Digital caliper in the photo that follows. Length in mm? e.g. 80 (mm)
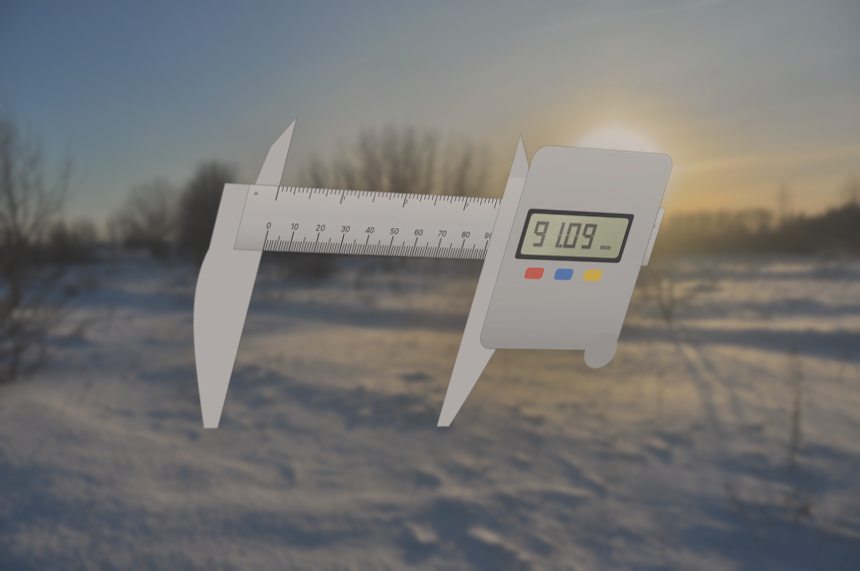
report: 91.09 (mm)
